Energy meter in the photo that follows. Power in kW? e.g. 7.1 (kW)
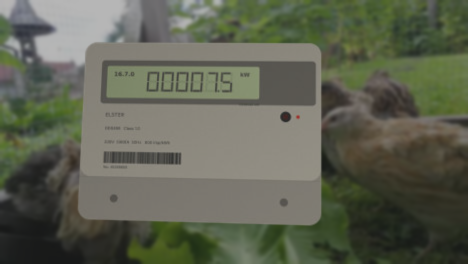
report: 7.5 (kW)
